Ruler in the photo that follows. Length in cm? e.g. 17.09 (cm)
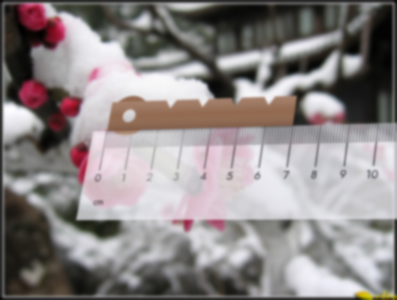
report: 7 (cm)
